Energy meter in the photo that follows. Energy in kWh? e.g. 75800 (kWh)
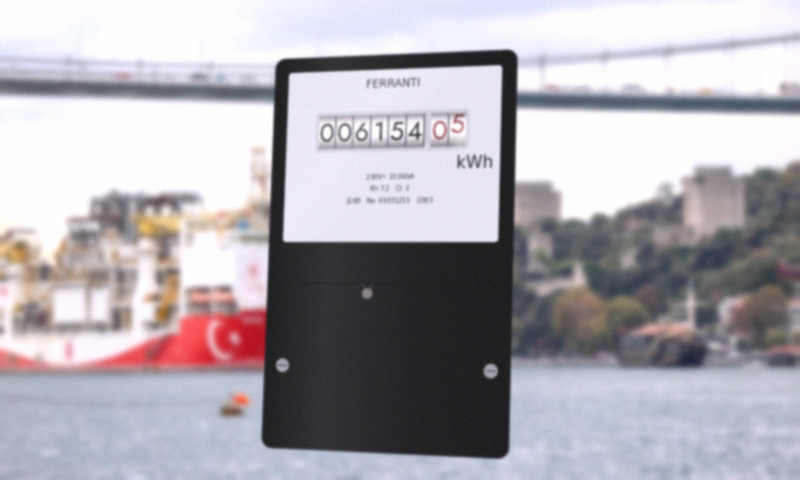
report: 6154.05 (kWh)
